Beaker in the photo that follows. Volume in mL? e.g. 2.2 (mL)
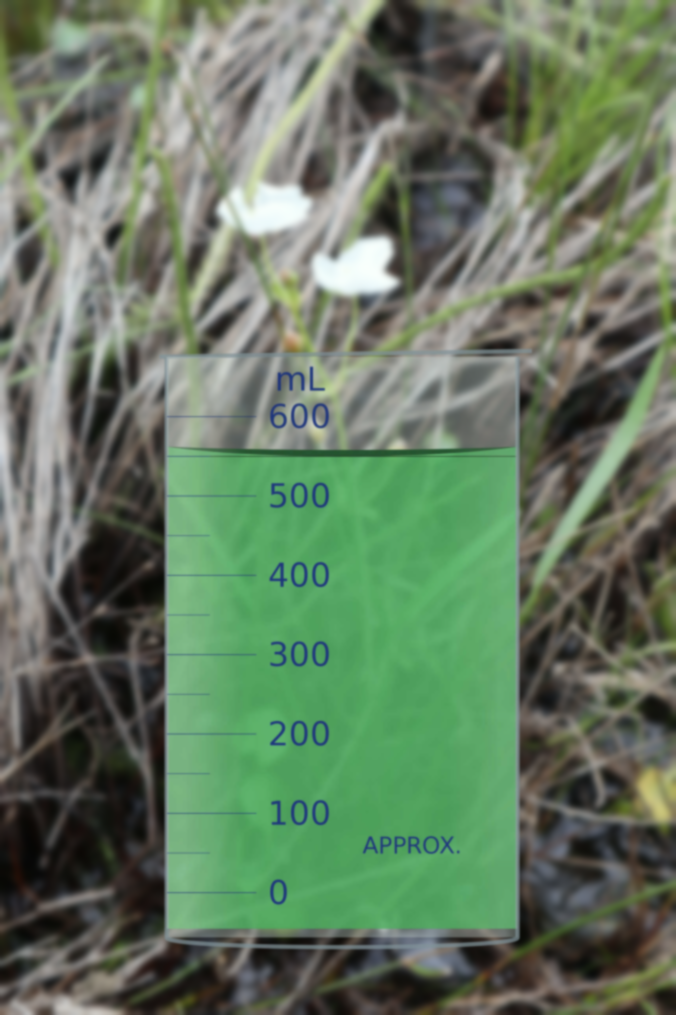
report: 550 (mL)
